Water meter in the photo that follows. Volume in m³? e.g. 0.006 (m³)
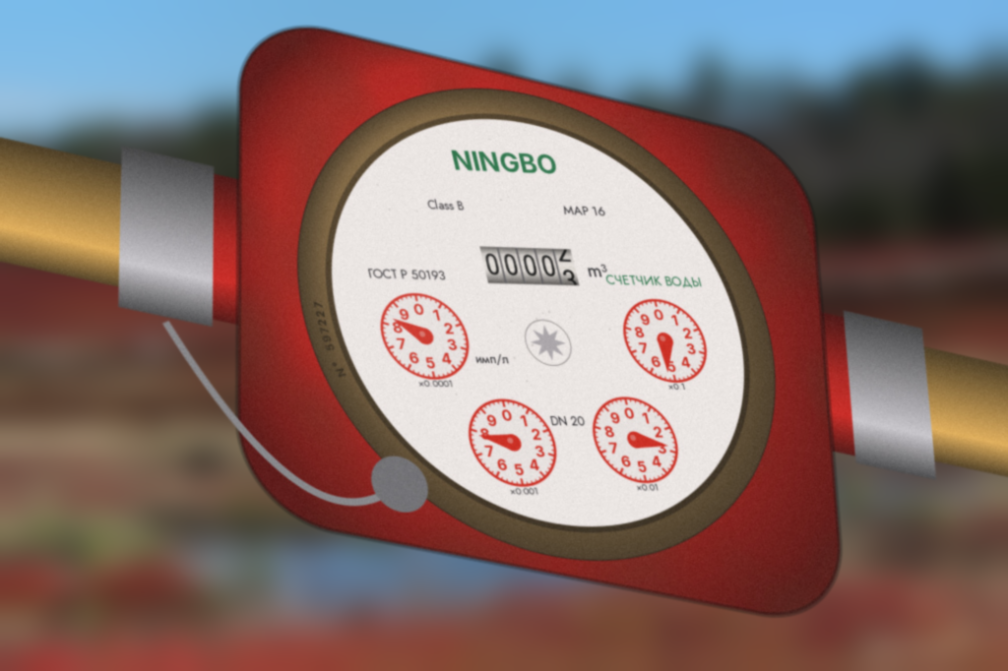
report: 2.5278 (m³)
